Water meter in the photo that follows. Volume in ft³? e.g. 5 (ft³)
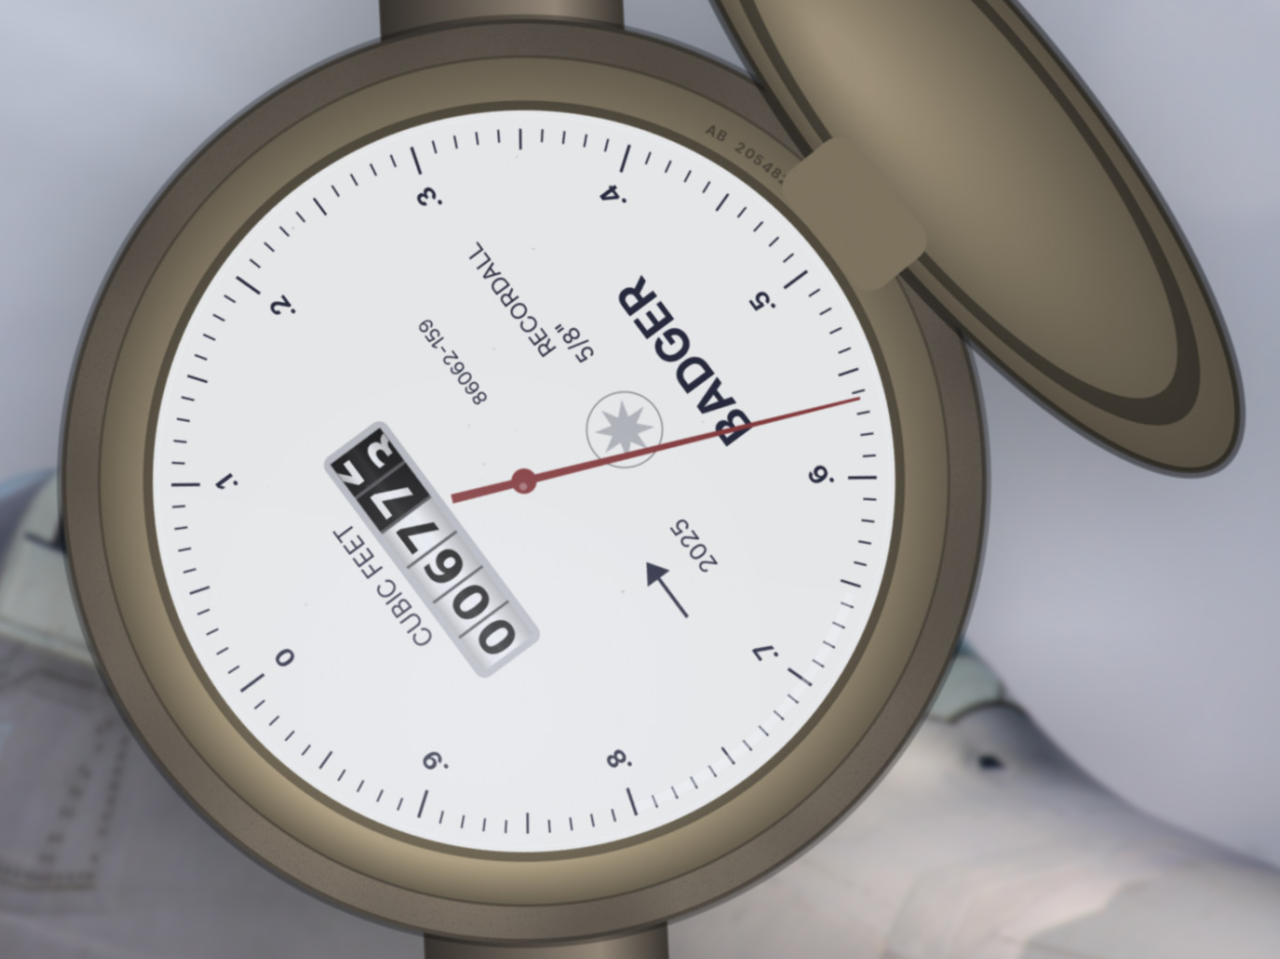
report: 6772.56 (ft³)
